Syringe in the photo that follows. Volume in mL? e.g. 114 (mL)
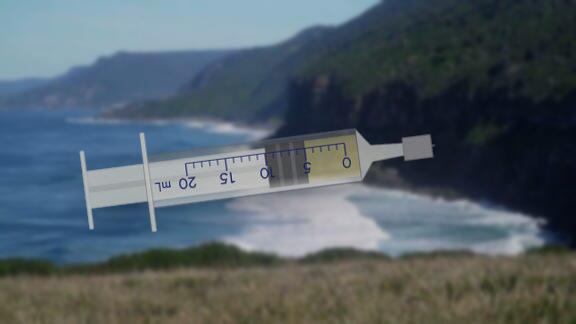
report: 5 (mL)
